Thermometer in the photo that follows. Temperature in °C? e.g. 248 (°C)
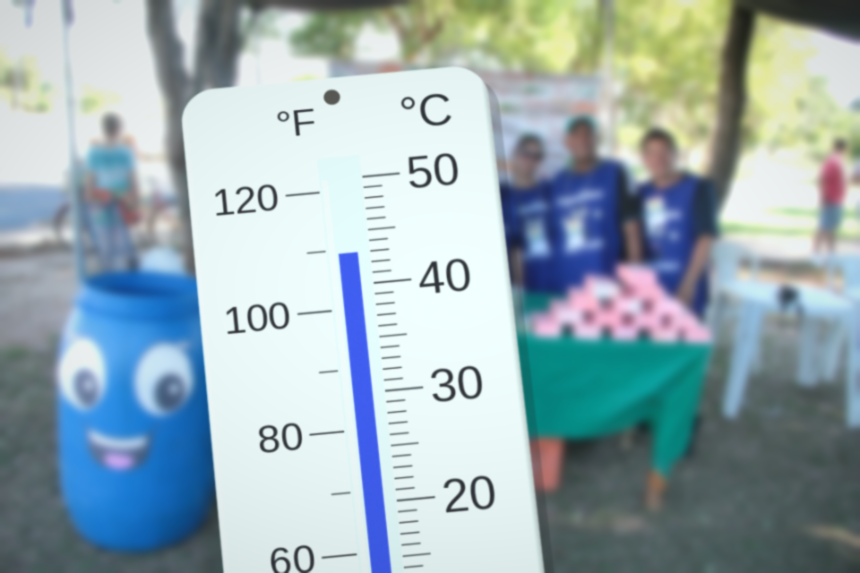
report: 43 (°C)
